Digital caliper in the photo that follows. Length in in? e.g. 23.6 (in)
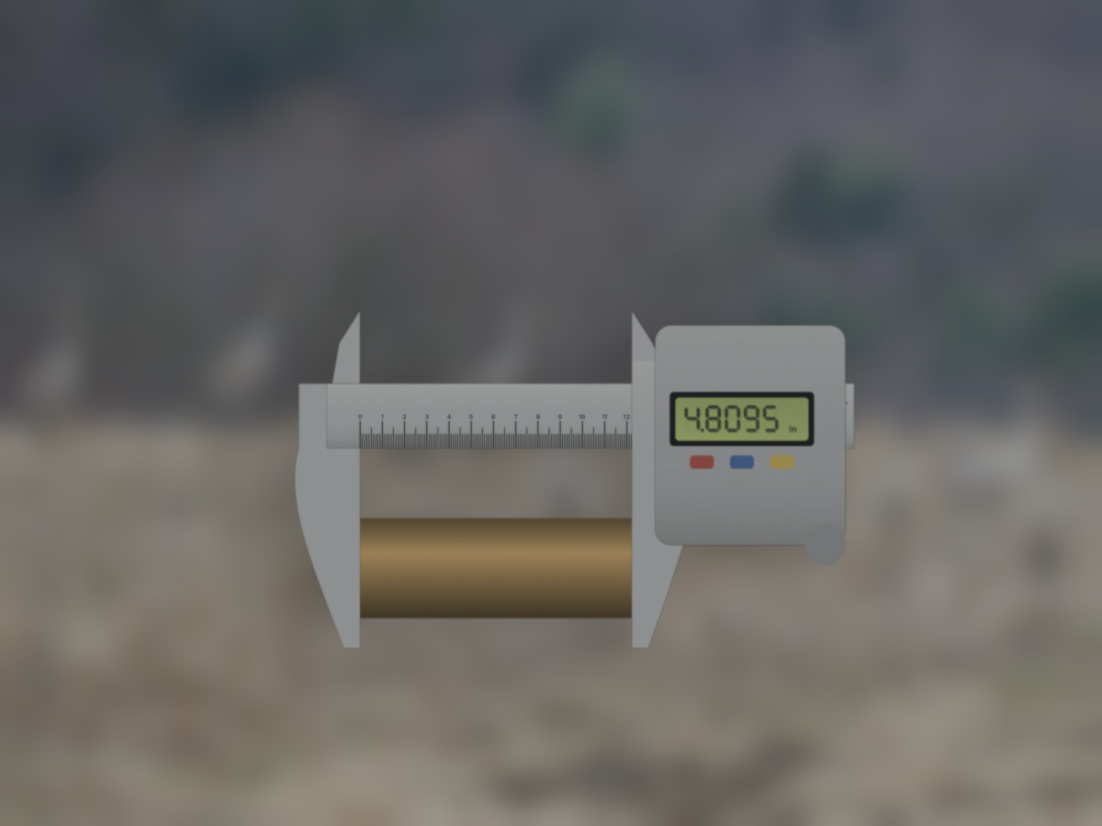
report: 4.8095 (in)
